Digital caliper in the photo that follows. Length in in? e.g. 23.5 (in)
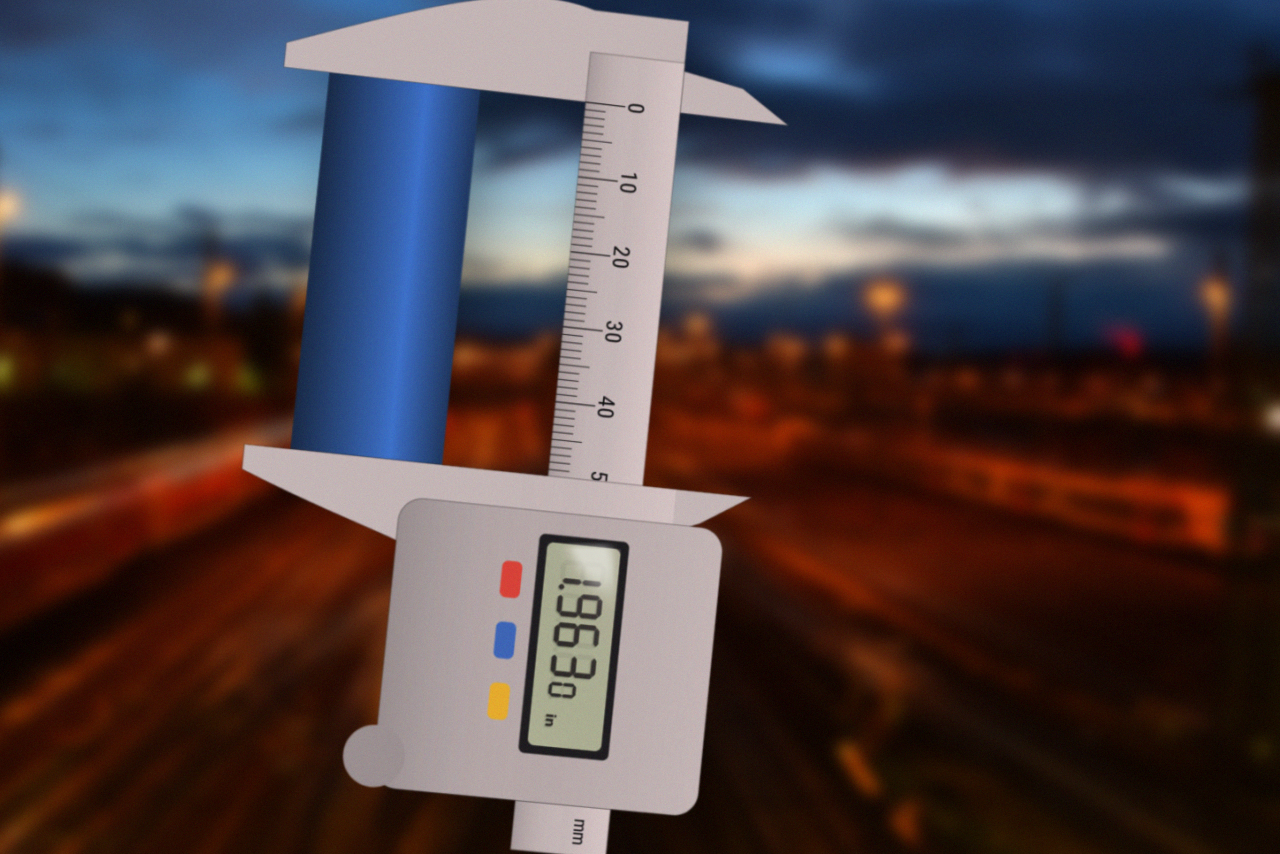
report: 1.9630 (in)
